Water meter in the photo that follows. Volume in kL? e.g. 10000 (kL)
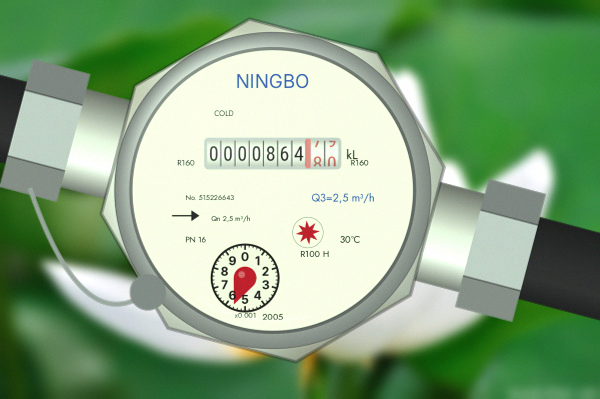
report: 864.795 (kL)
